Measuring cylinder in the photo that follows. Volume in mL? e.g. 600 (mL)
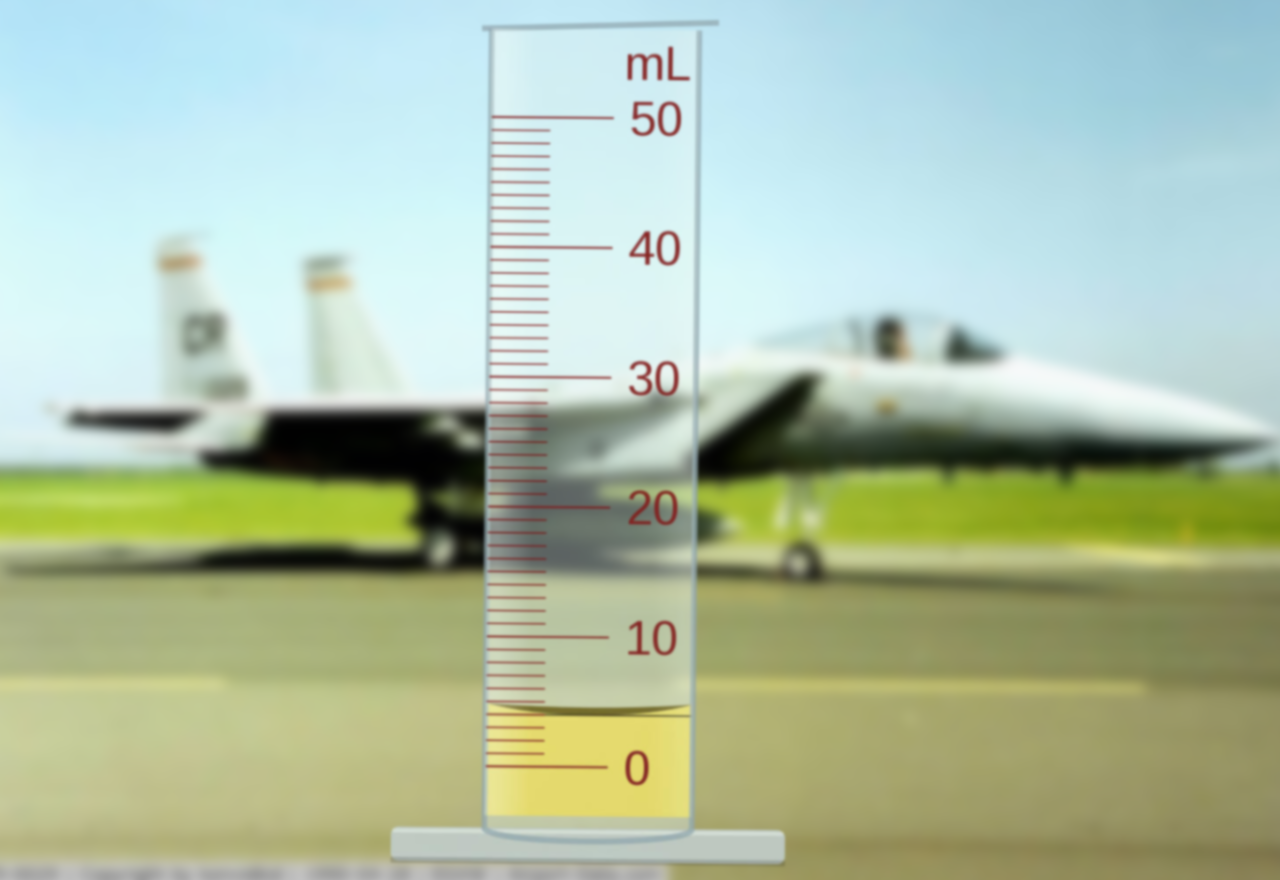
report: 4 (mL)
